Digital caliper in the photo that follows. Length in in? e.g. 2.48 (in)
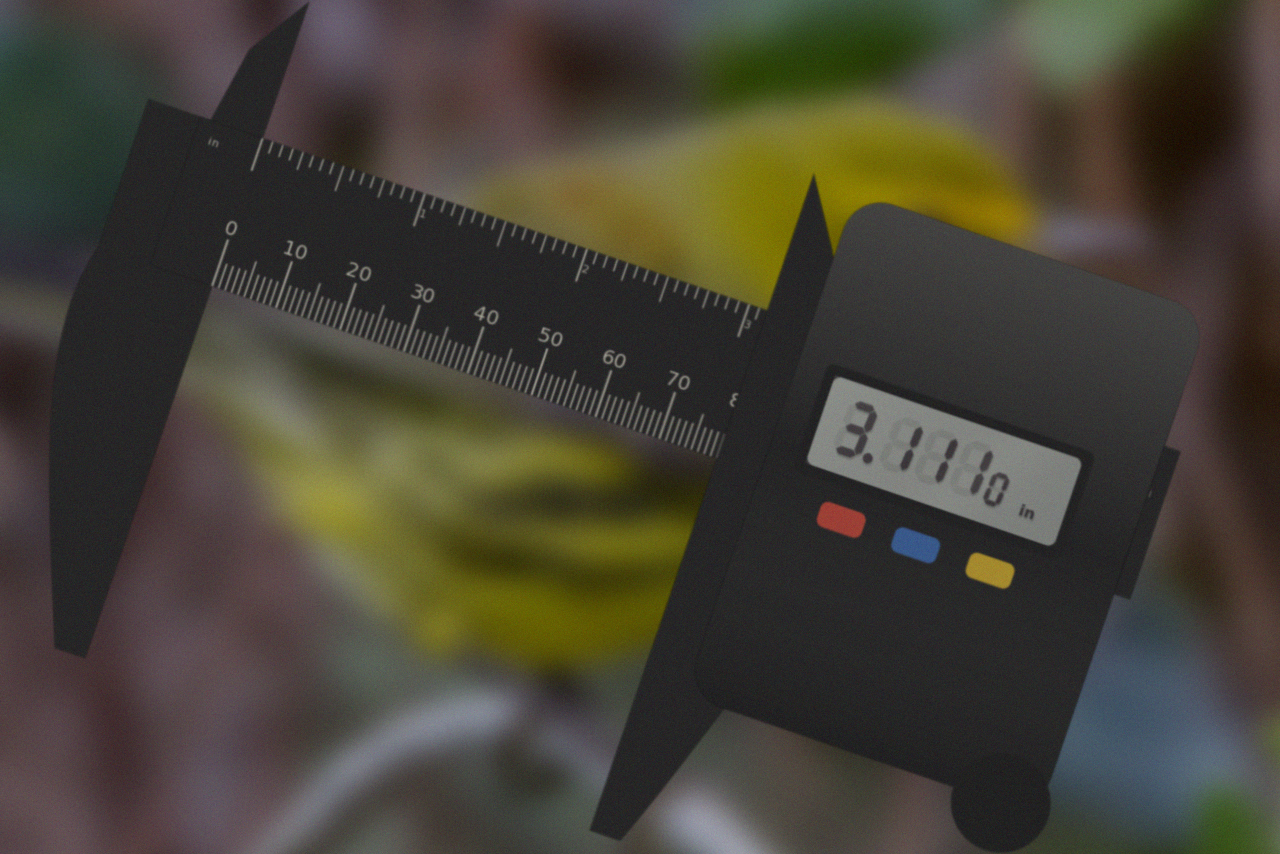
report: 3.1110 (in)
